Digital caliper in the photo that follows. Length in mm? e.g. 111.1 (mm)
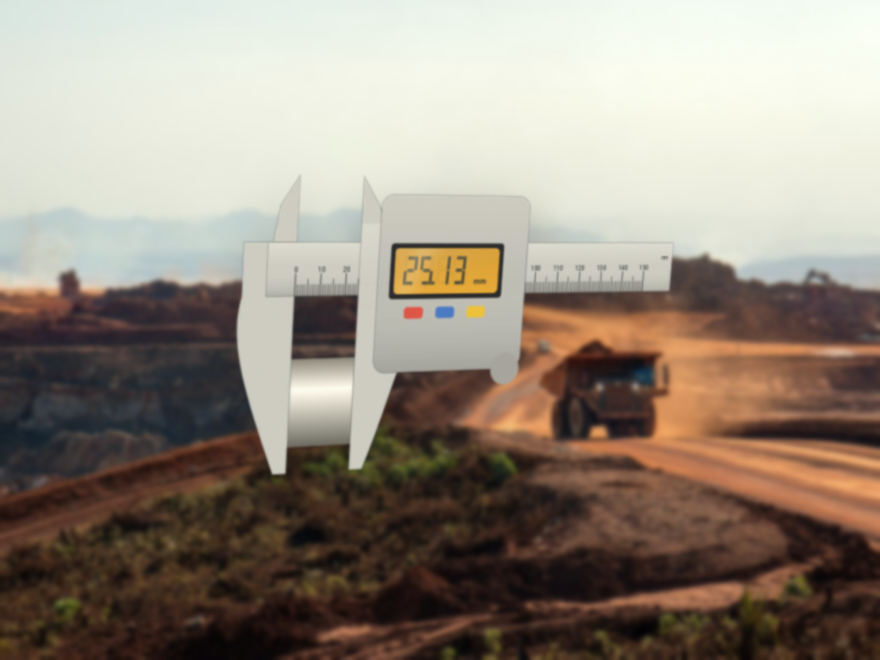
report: 25.13 (mm)
